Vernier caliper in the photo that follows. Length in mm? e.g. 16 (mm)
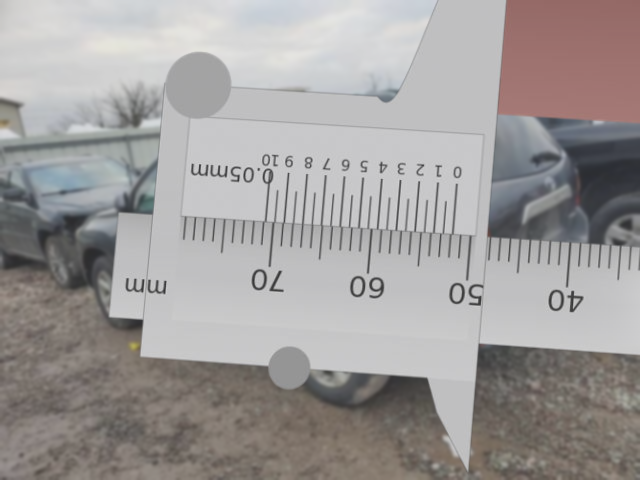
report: 51.8 (mm)
